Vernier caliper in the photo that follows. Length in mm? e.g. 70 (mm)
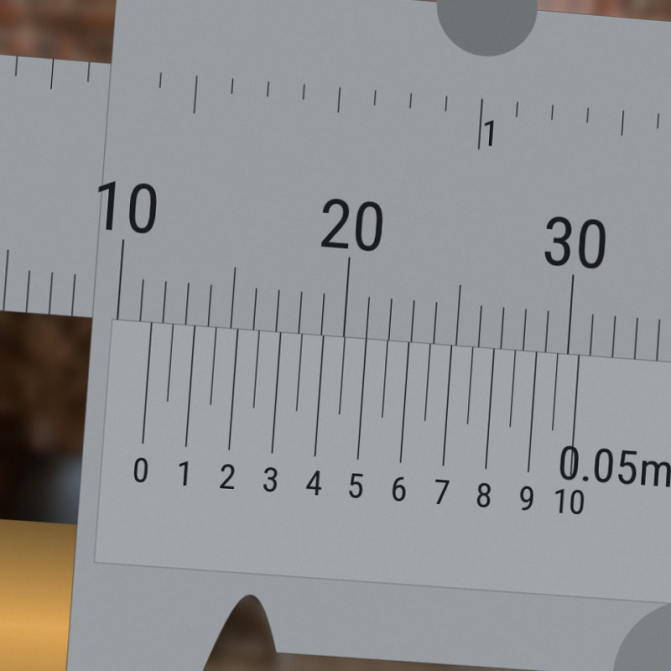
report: 11.50 (mm)
